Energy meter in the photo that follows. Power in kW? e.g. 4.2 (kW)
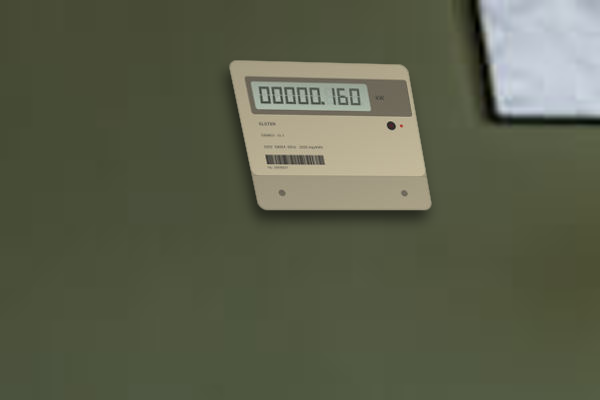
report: 0.160 (kW)
